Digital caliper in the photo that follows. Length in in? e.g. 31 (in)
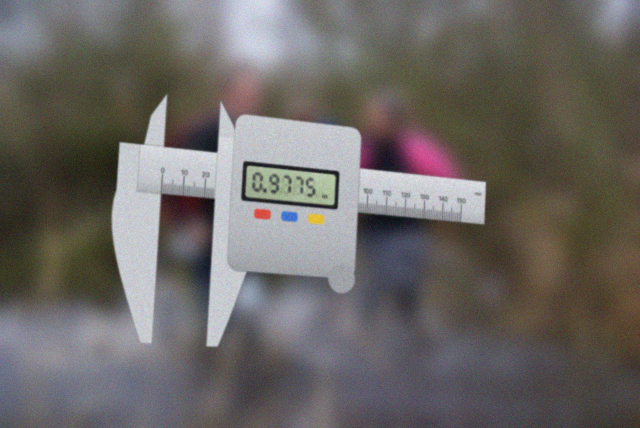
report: 0.9775 (in)
